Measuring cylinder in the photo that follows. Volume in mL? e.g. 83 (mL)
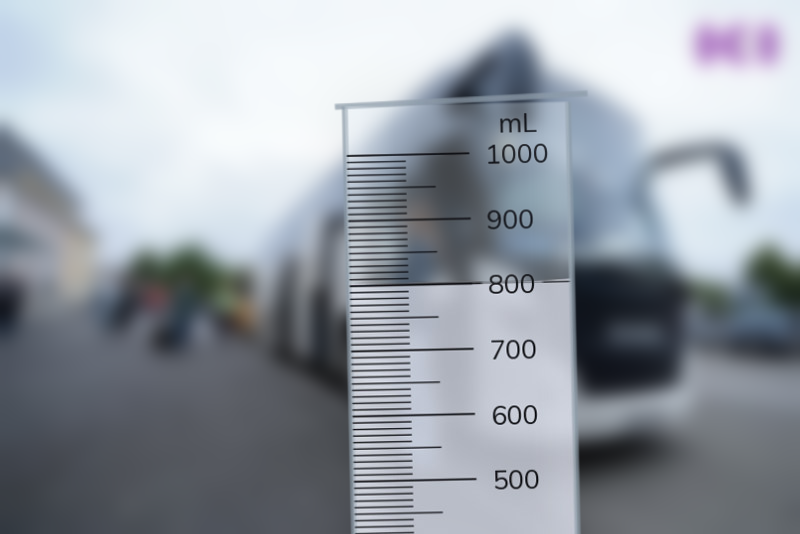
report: 800 (mL)
